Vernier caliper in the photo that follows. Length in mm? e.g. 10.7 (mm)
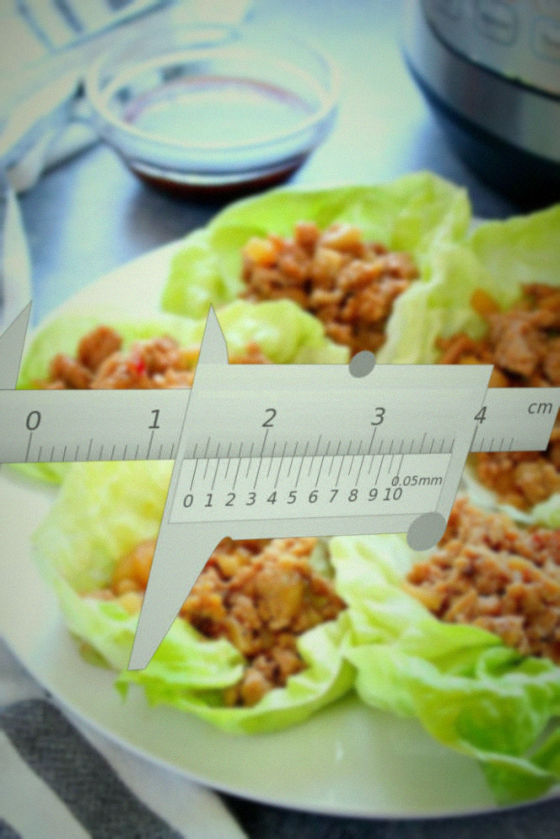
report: 14.4 (mm)
